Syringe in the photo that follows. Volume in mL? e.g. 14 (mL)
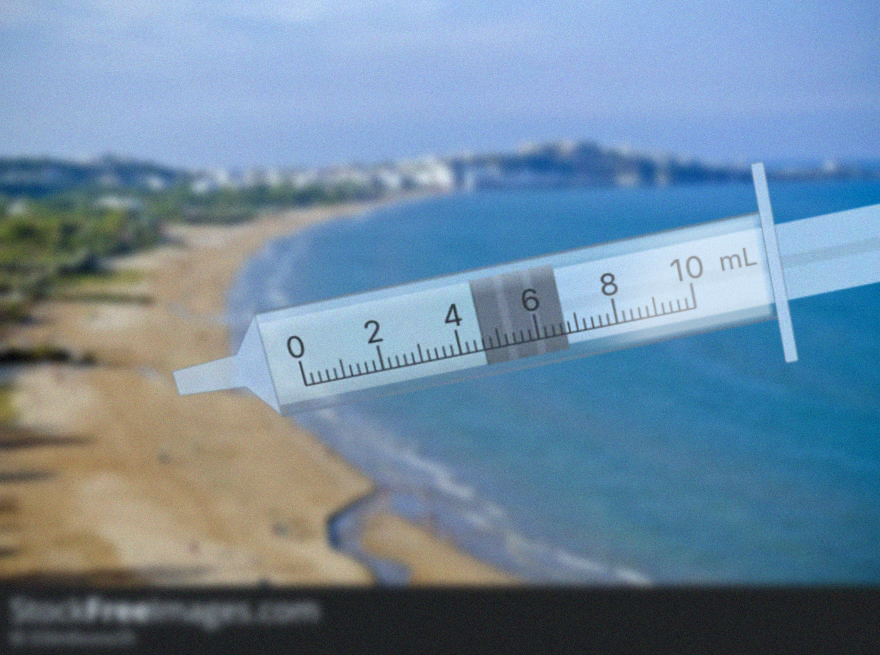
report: 4.6 (mL)
